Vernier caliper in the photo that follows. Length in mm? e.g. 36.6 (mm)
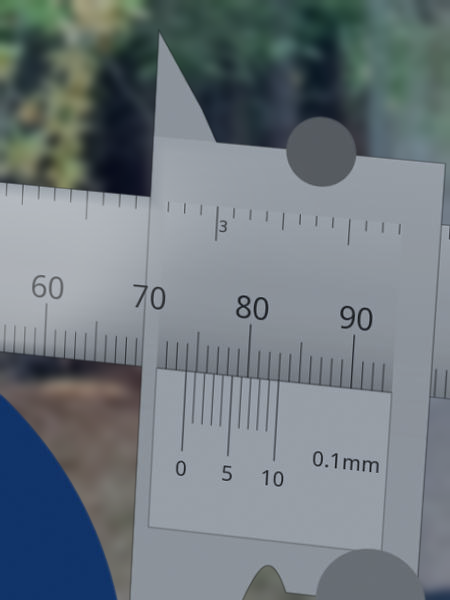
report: 74.0 (mm)
